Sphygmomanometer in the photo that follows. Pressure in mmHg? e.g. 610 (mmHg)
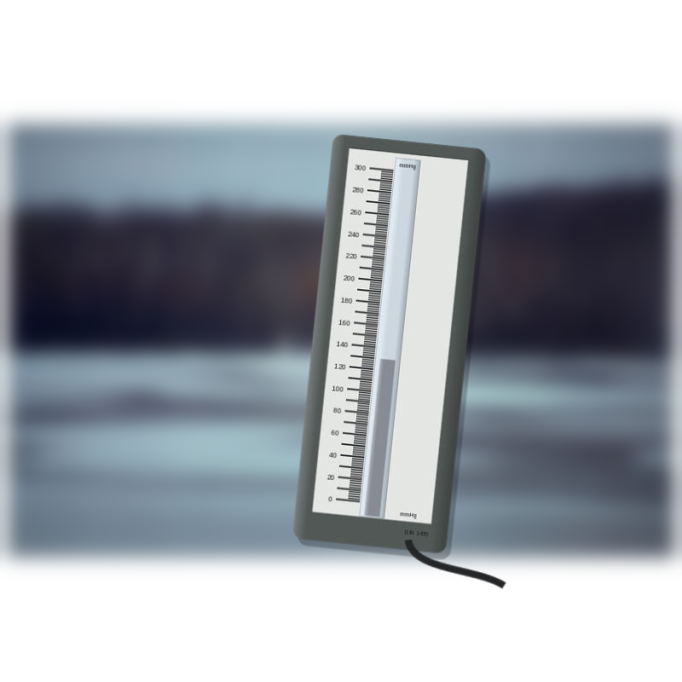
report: 130 (mmHg)
